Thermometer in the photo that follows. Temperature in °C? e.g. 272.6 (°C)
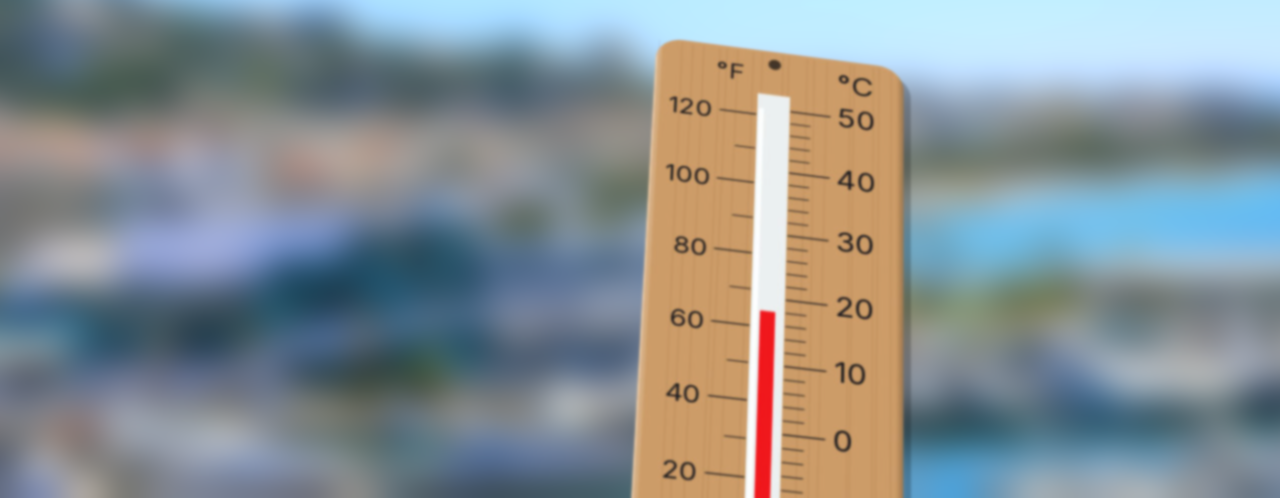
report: 18 (°C)
